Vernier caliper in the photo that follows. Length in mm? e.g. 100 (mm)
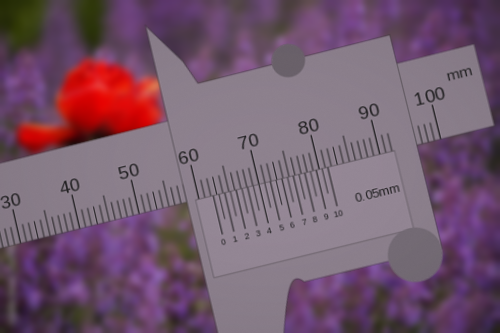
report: 62.4 (mm)
